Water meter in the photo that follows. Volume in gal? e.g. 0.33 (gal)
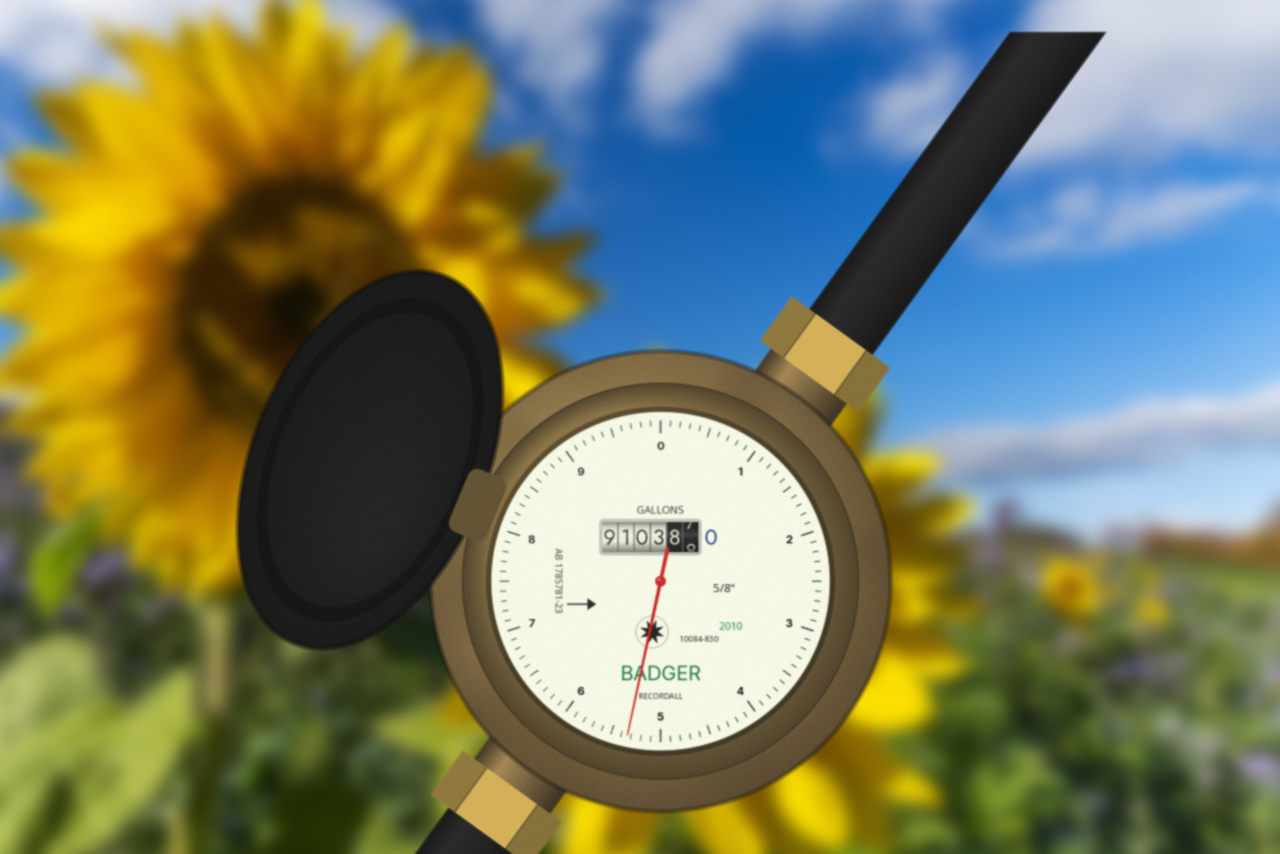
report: 9103875.3 (gal)
